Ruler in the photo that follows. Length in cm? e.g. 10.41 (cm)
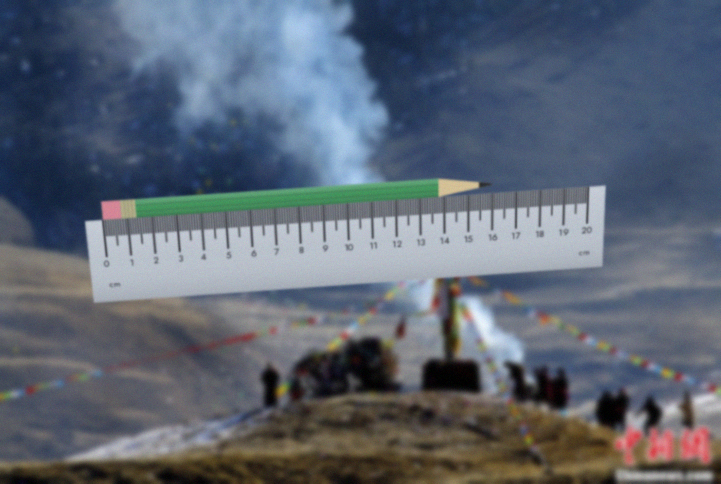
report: 16 (cm)
